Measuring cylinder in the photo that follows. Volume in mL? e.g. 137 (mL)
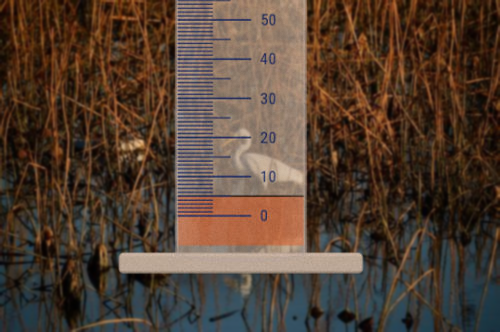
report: 5 (mL)
